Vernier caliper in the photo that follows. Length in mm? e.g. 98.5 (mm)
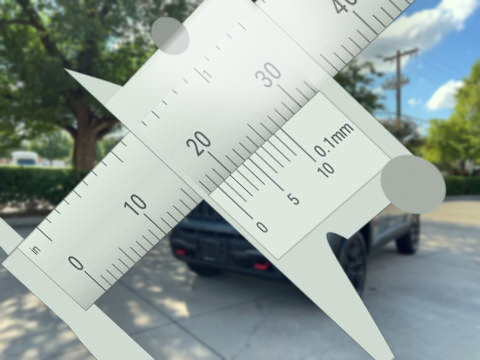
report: 18.0 (mm)
